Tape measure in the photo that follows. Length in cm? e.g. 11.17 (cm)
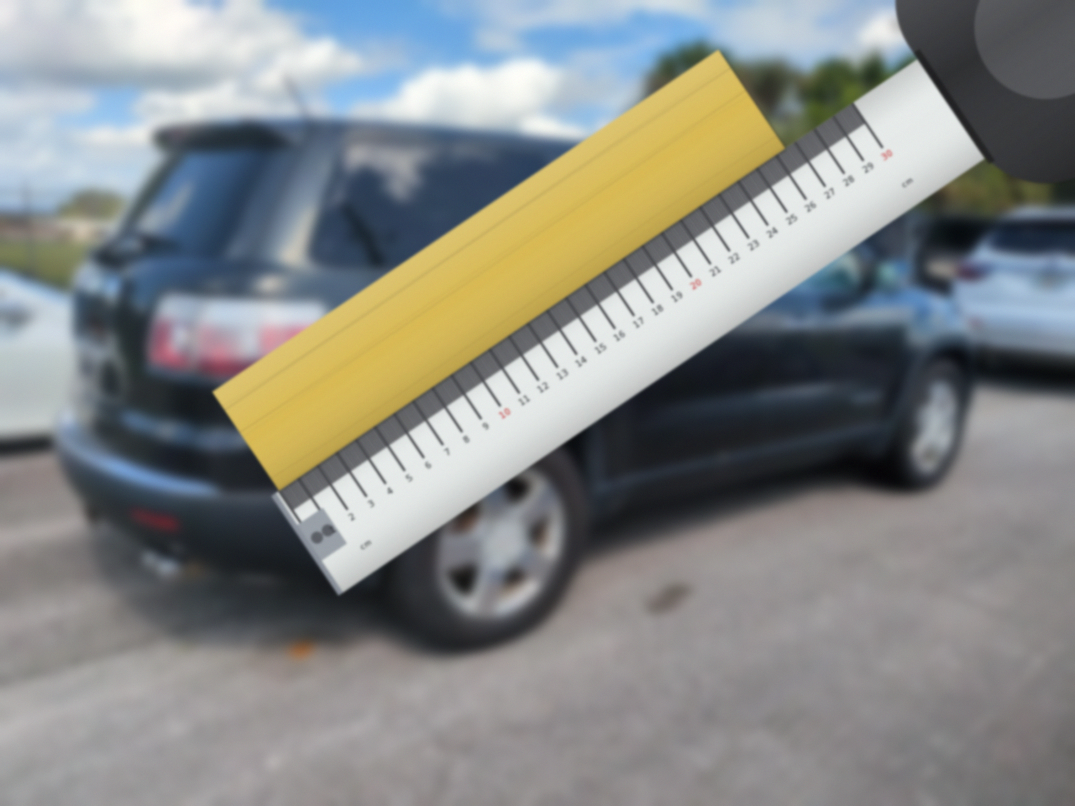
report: 26.5 (cm)
